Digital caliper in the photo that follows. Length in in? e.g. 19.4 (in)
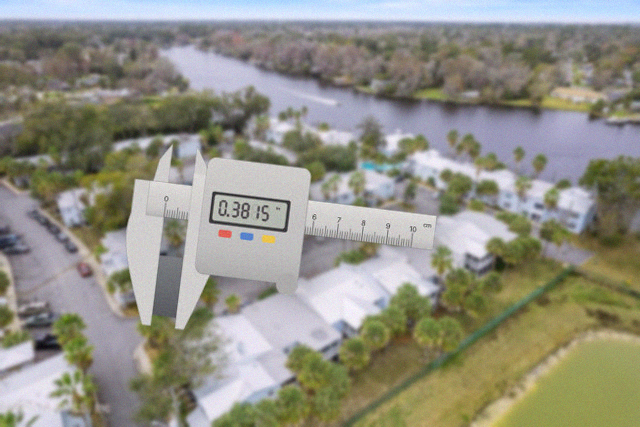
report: 0.3815 (in)
